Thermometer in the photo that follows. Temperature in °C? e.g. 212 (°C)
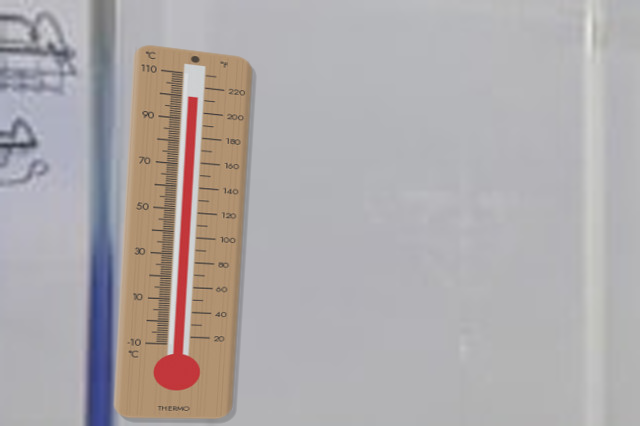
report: 100 (°C)
